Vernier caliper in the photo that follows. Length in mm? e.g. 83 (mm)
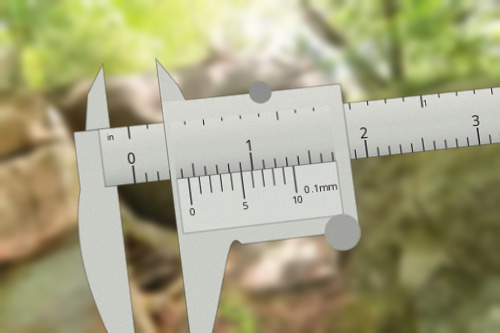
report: 4.5 (mm)
